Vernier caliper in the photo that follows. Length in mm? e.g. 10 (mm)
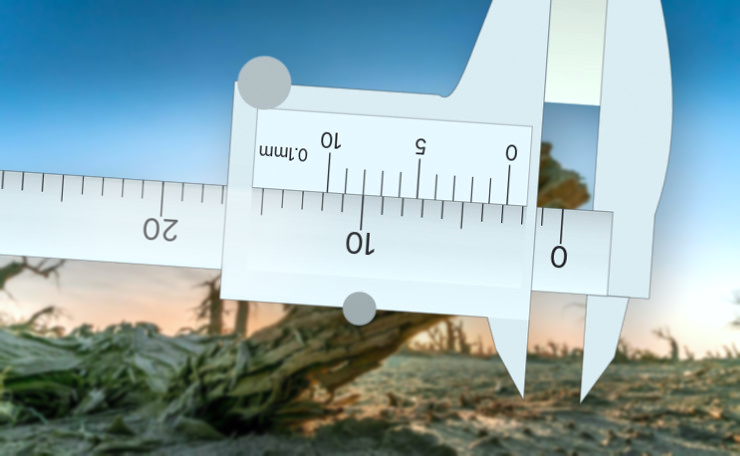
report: 2.8 (mm)
